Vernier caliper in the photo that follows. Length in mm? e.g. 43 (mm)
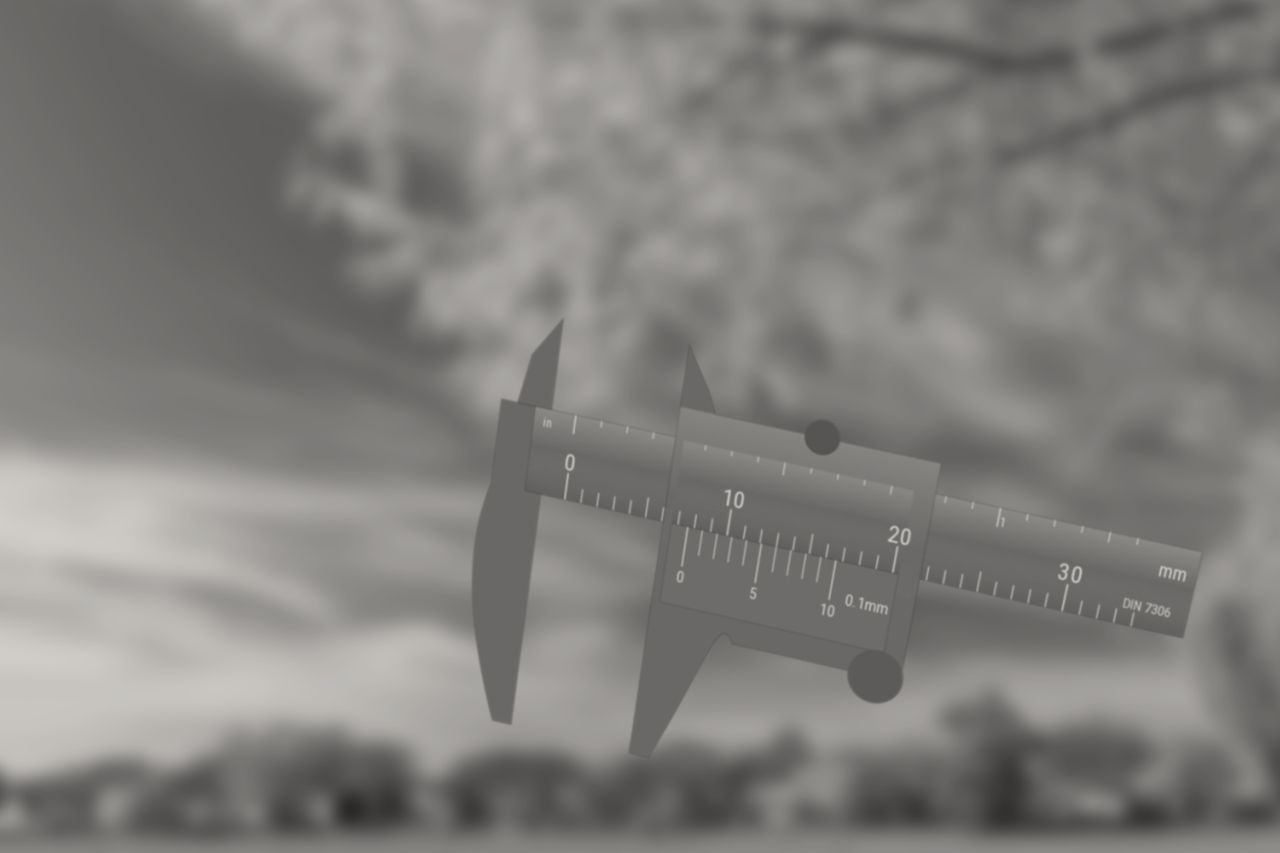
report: 7.6 (mm)
